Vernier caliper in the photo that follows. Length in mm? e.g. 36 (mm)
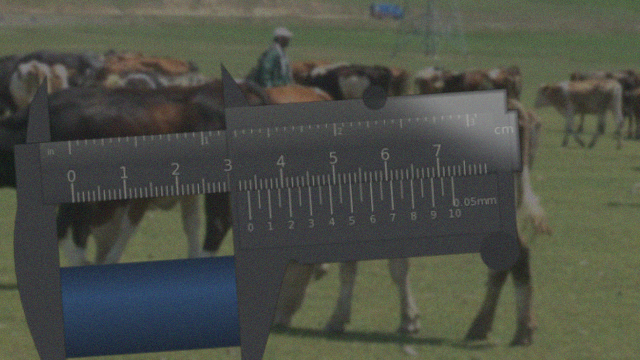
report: 33.5 (mm)
